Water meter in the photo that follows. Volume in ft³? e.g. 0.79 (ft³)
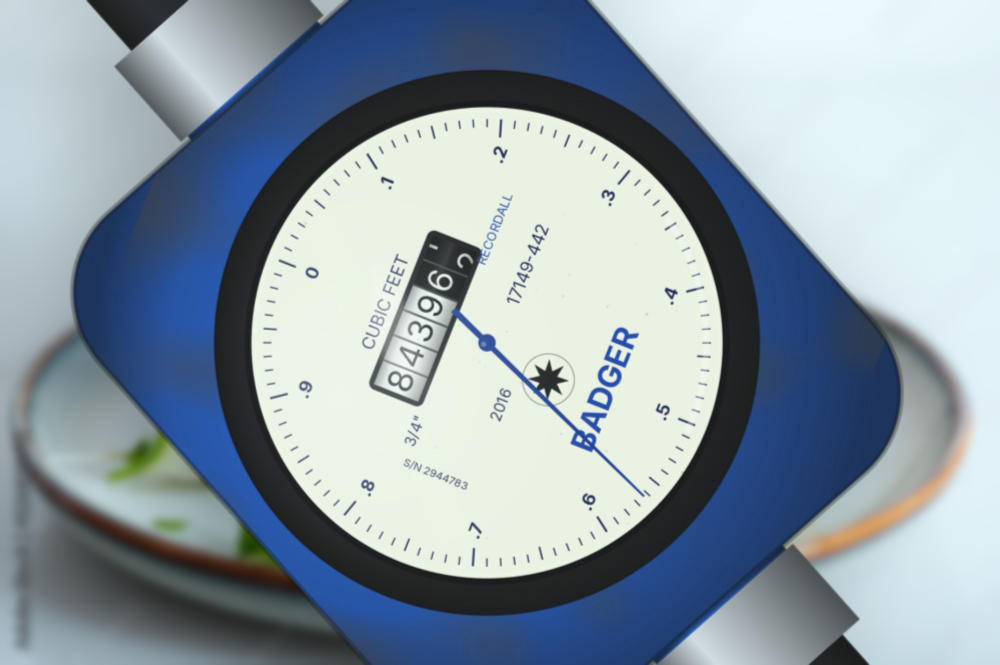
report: 843961.56 (ft³)
